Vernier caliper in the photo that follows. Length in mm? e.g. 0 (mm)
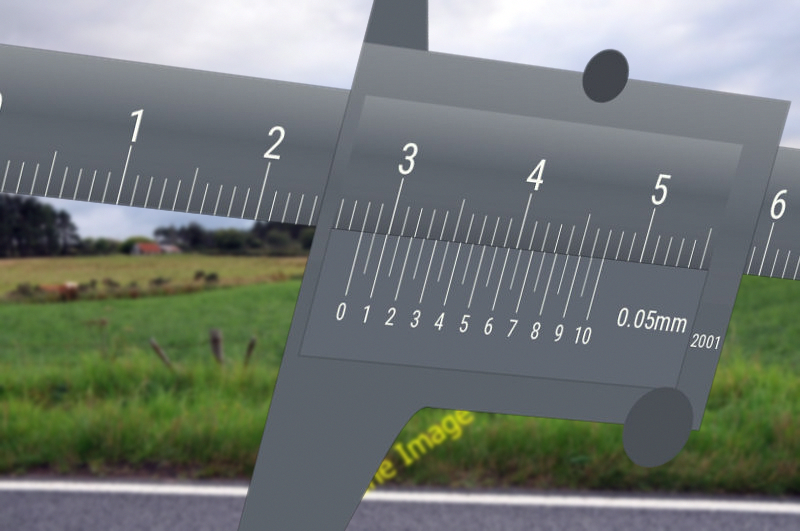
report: 28.0 (mm)
